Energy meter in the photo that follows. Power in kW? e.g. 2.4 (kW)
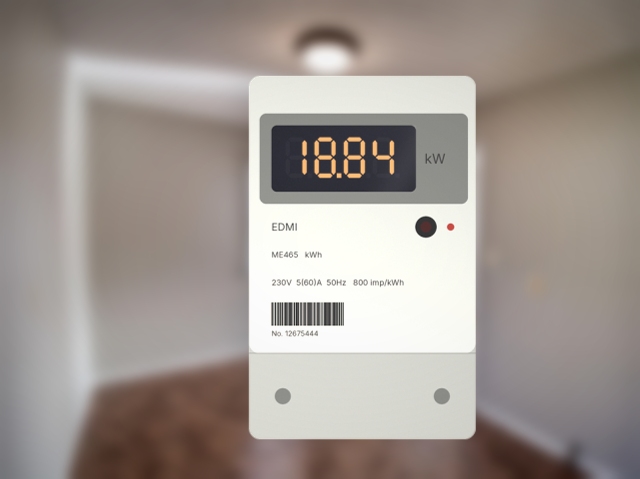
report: 18.84 (kW)
